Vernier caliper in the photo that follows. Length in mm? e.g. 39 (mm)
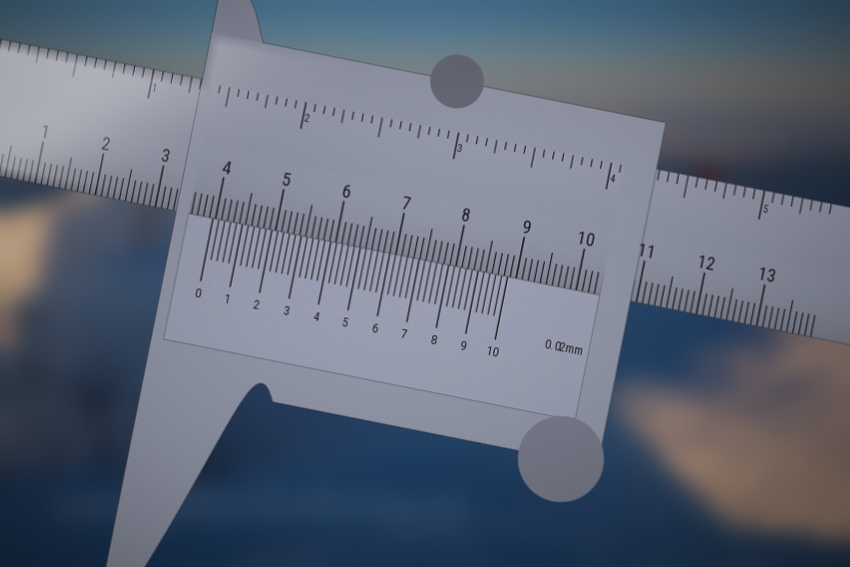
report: 39.6 (mm)
